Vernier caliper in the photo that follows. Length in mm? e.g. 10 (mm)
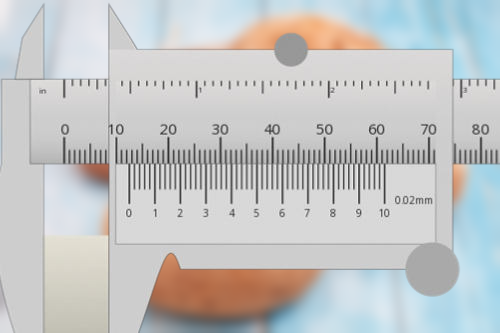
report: 12.5 (mm)
